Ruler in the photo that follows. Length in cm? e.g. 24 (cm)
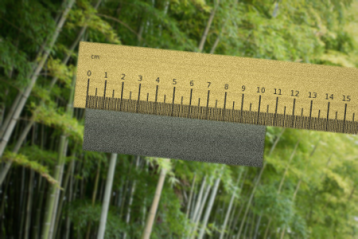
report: 10.5 (cm)
